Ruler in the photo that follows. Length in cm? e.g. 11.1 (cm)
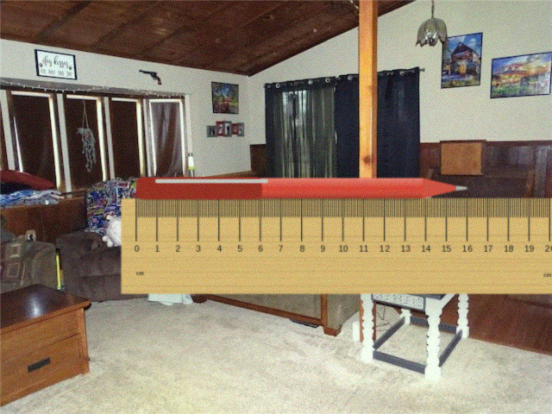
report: 16 (cm)
